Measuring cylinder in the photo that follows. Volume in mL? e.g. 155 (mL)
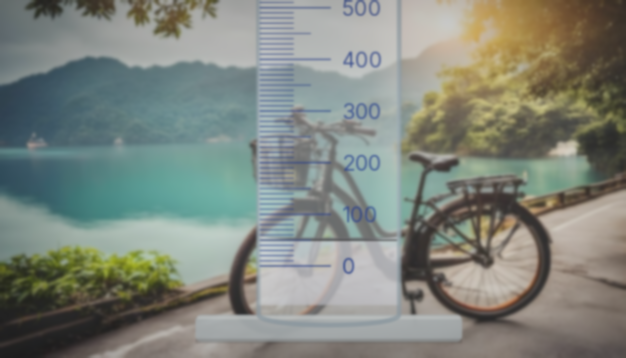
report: 50 (mL)
